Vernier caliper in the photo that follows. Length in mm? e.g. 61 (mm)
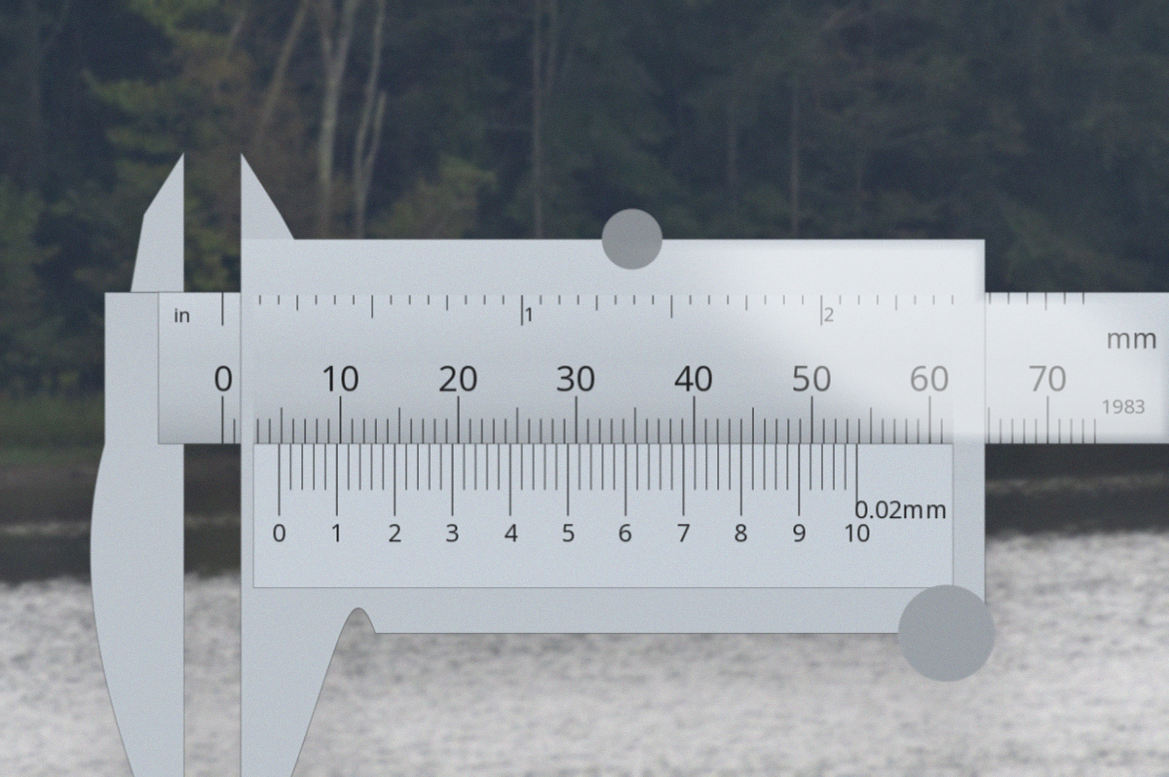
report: 4.8 (mm)
